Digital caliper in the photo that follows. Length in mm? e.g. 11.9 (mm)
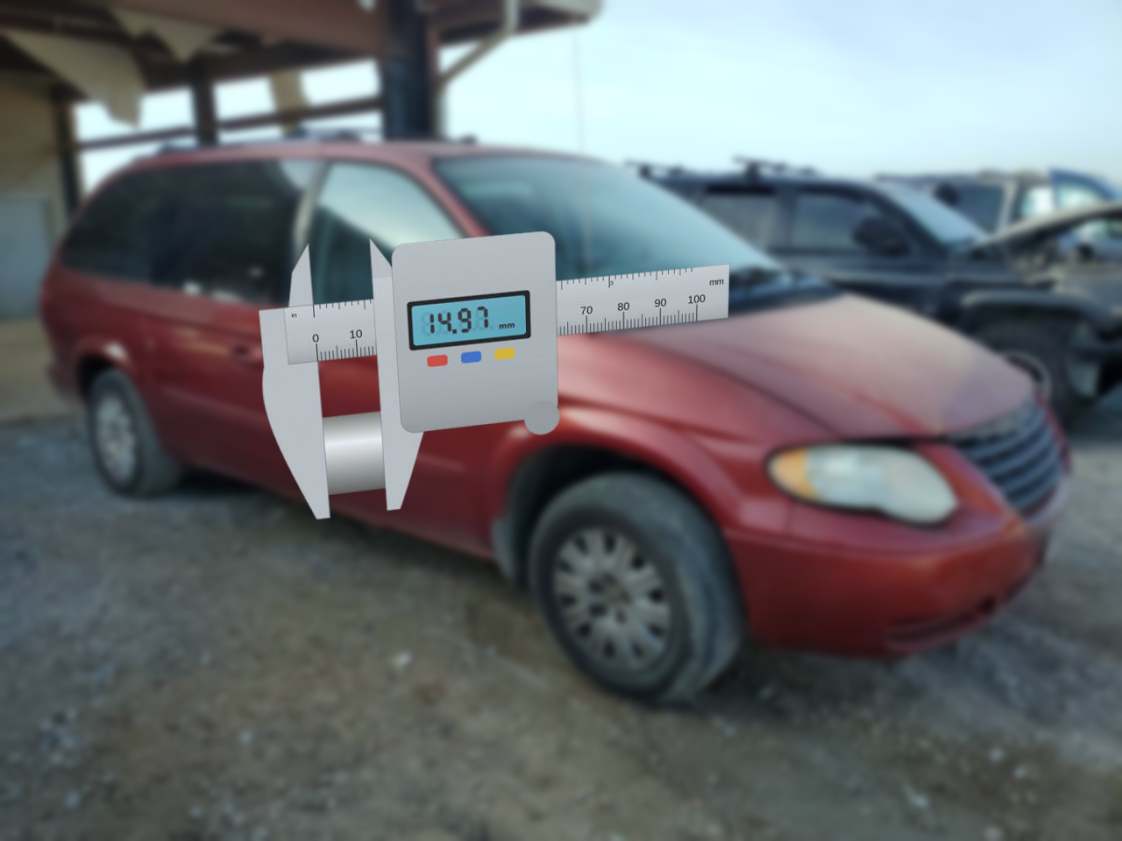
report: 14.97 (mm)
